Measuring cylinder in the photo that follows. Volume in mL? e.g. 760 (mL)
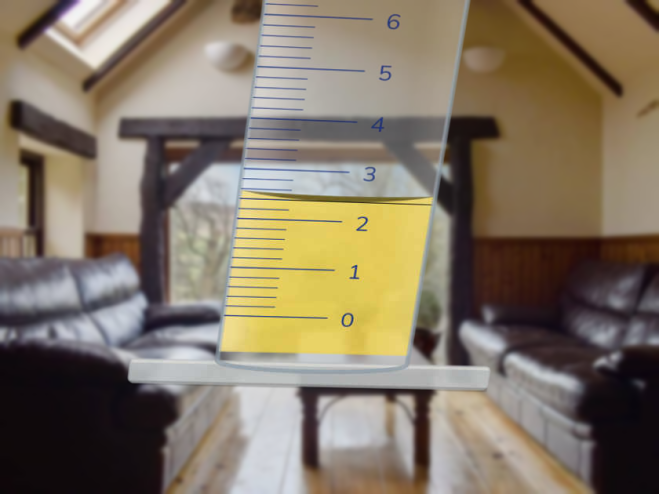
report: 2.4 (mL)
